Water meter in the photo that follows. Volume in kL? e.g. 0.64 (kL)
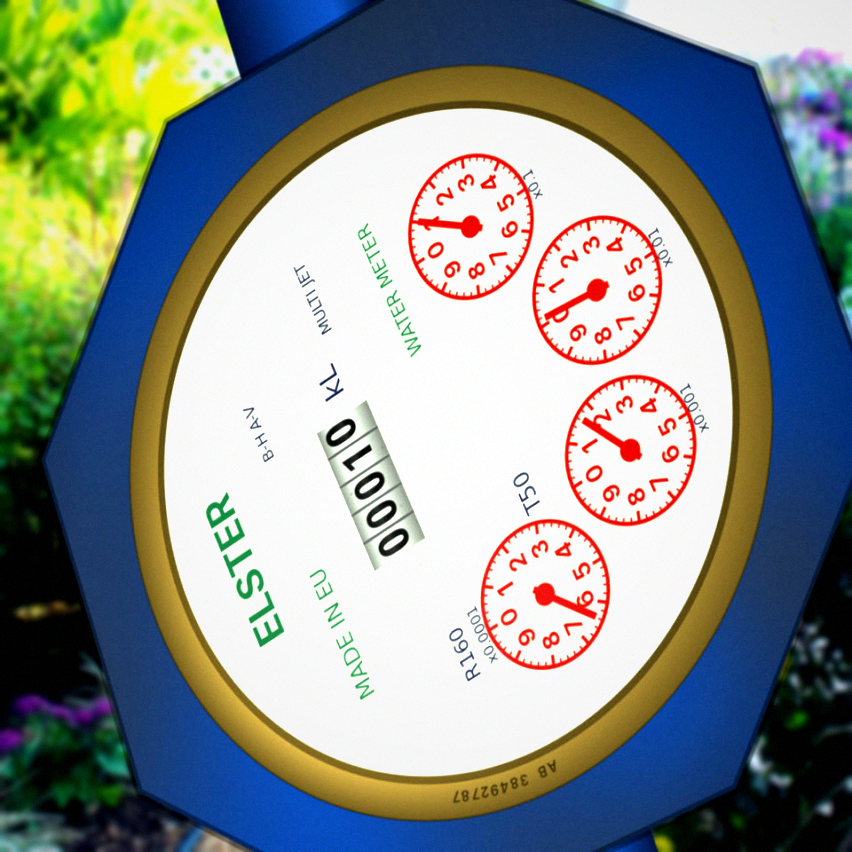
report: 10.1016 (kL)
